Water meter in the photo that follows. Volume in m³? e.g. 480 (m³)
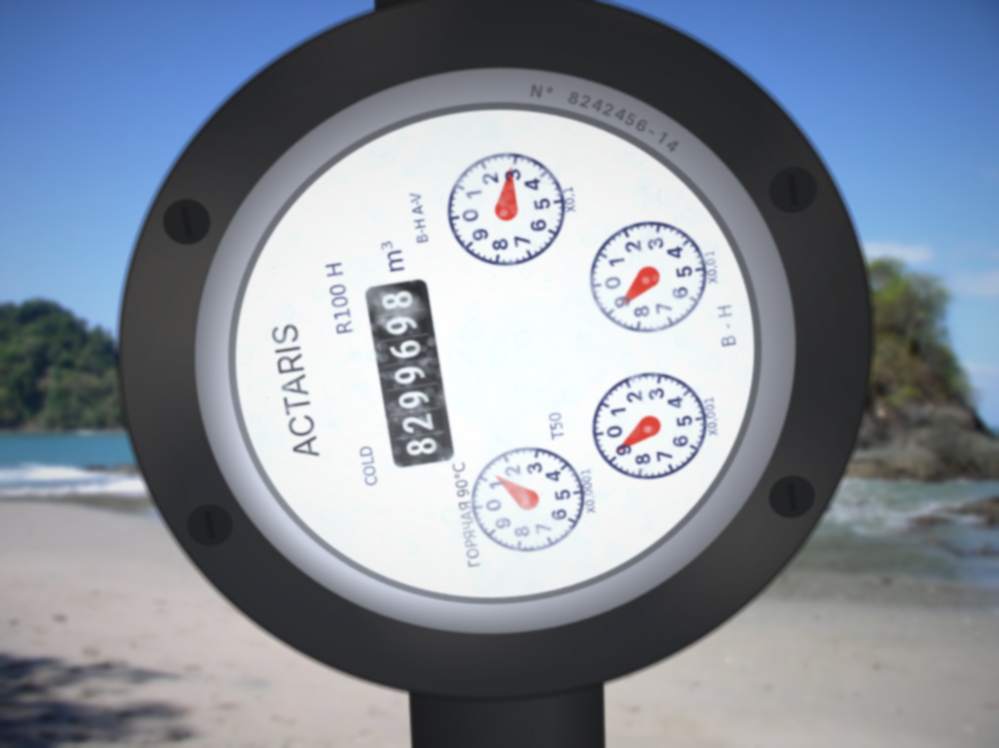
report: 8299698.2891 (m³)
